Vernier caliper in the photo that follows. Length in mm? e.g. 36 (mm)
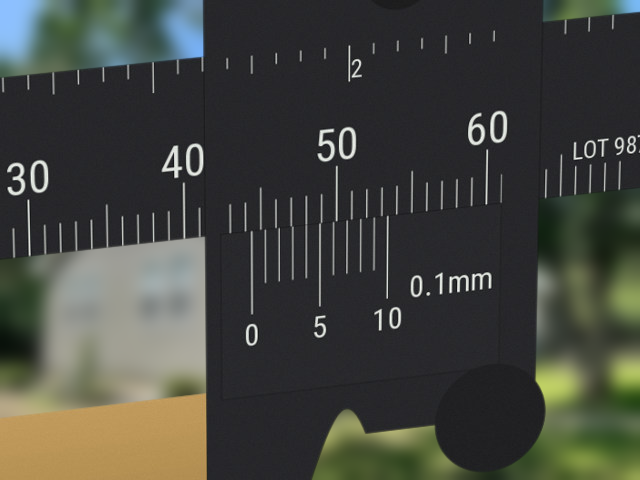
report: 44.4 (mm)
